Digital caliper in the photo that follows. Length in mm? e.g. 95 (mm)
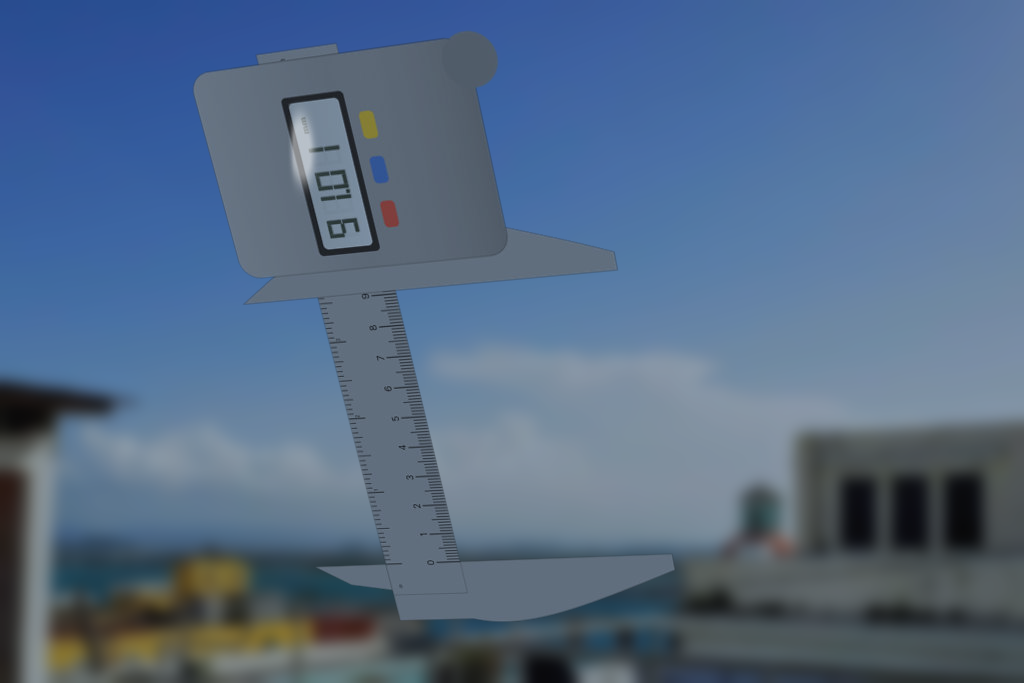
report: 91.01 (mm)
